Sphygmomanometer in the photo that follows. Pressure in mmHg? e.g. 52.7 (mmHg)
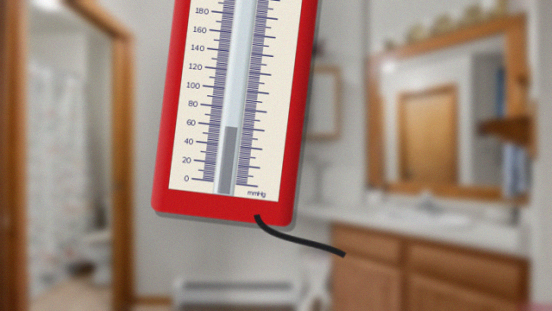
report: 60 (mmHg)
